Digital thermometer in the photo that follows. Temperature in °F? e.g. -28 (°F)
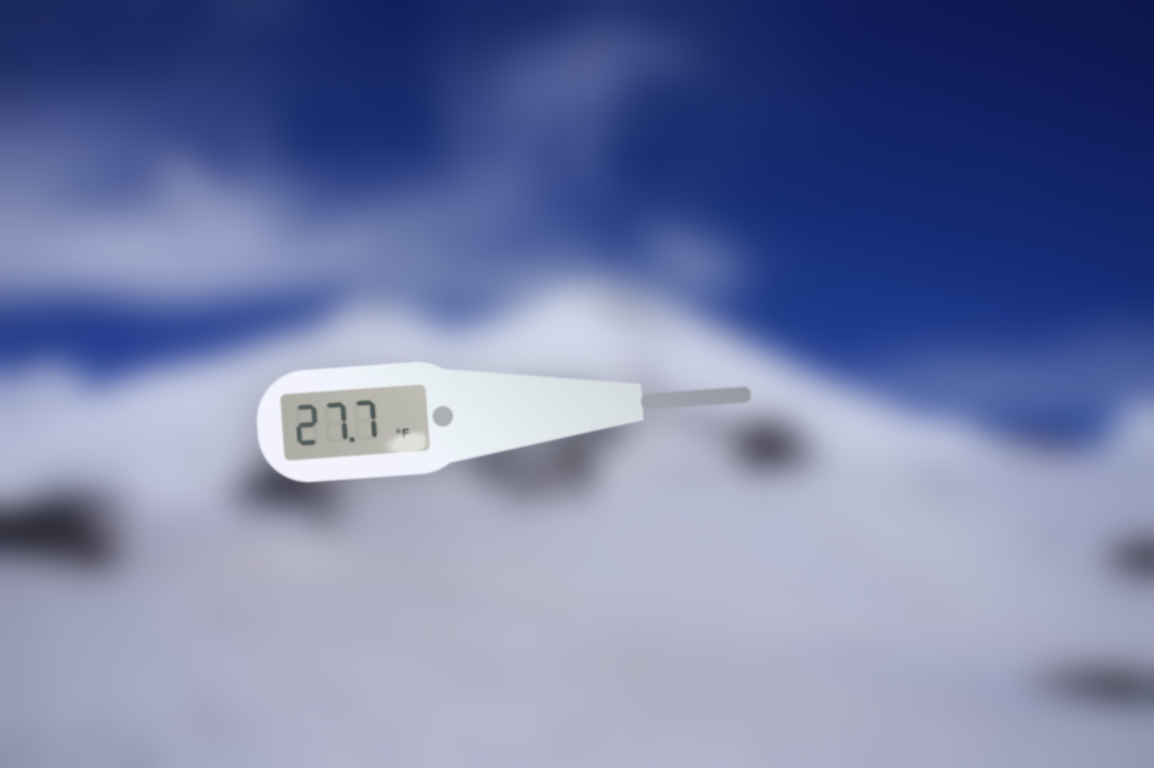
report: 27.7 (°F)
